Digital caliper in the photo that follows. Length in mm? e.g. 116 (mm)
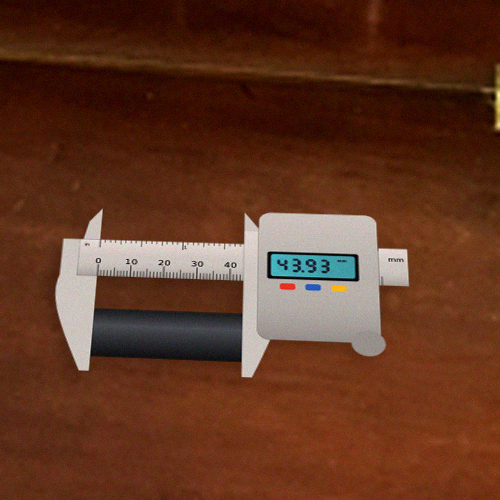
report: 43.93 (mm)
